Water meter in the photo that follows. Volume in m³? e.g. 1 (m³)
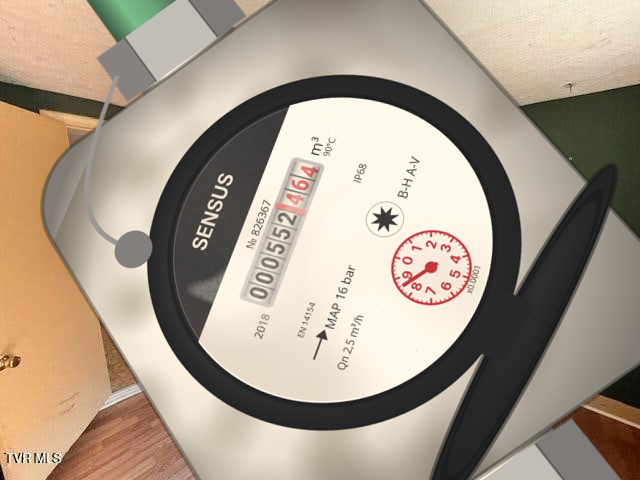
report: 552.4638 (m³)
